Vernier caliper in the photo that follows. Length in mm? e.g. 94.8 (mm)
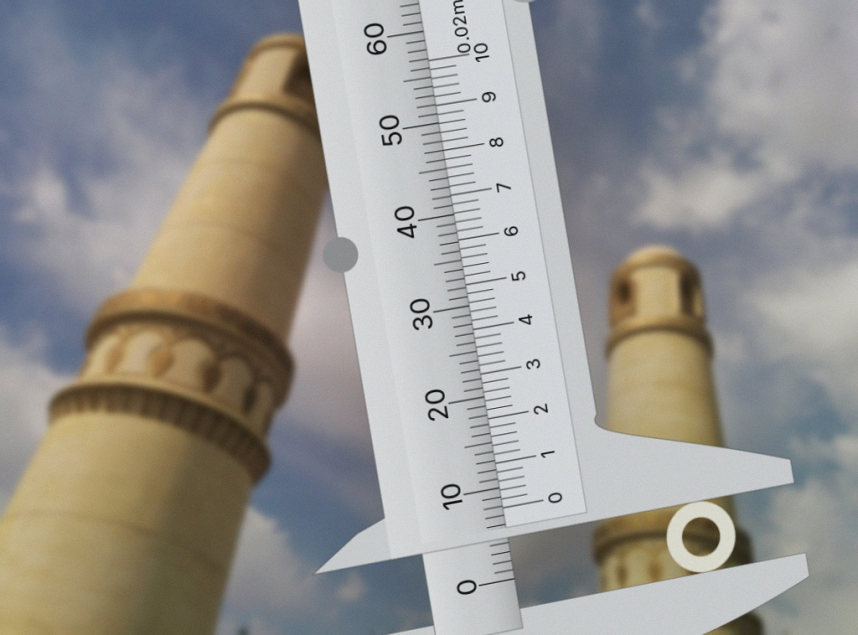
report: 7.8 (mm)
